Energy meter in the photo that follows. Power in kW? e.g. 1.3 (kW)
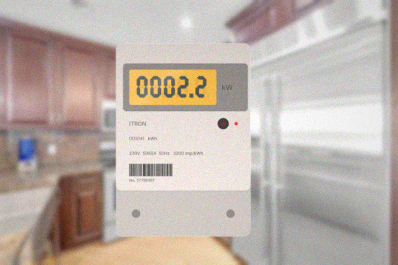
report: 2.2 (kW)
